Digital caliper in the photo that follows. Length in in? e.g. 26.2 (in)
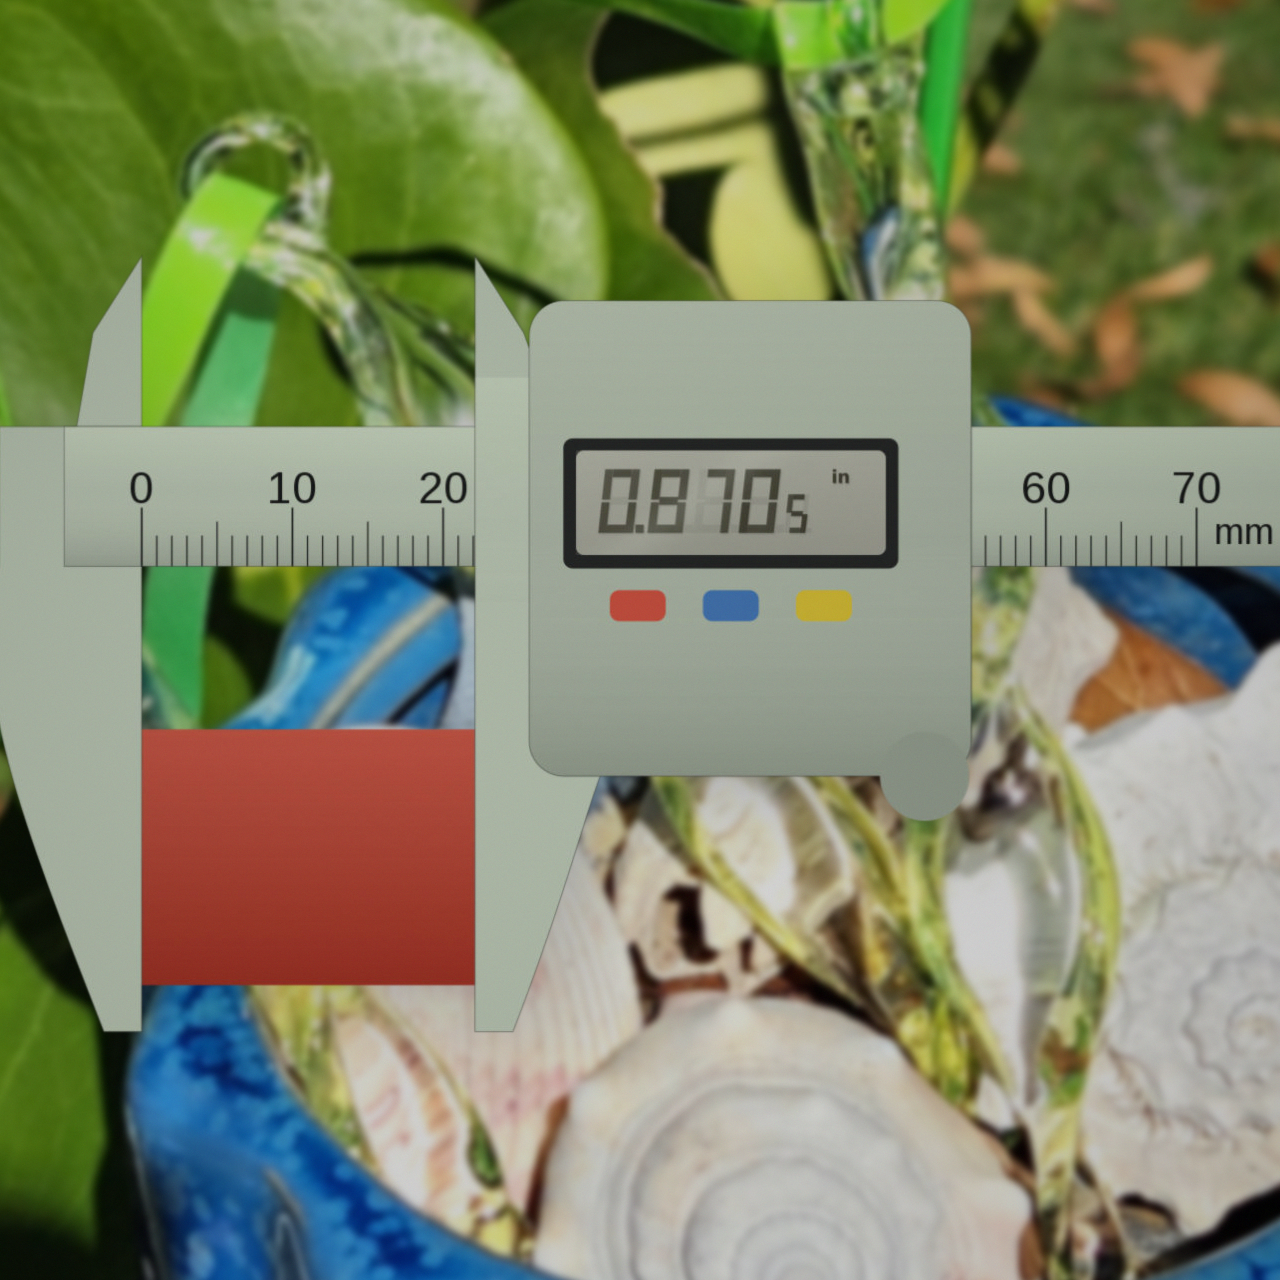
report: 0.8705 (in)
